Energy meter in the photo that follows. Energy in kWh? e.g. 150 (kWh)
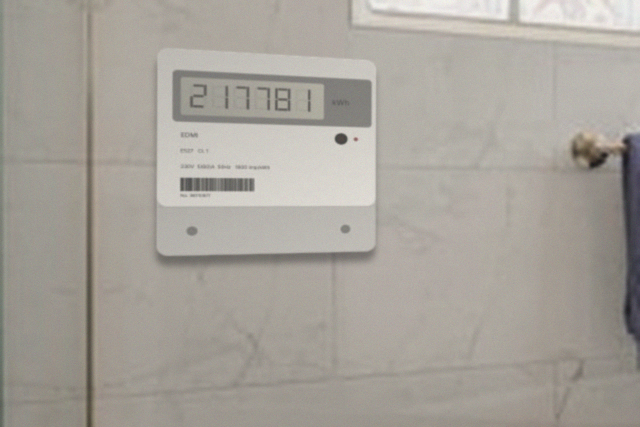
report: 217781 (kWh)
